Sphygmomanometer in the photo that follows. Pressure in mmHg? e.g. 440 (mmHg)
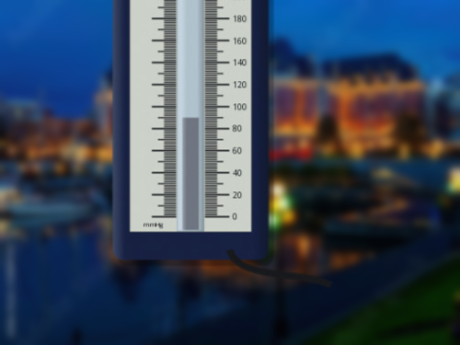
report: 90 (mmHg)
